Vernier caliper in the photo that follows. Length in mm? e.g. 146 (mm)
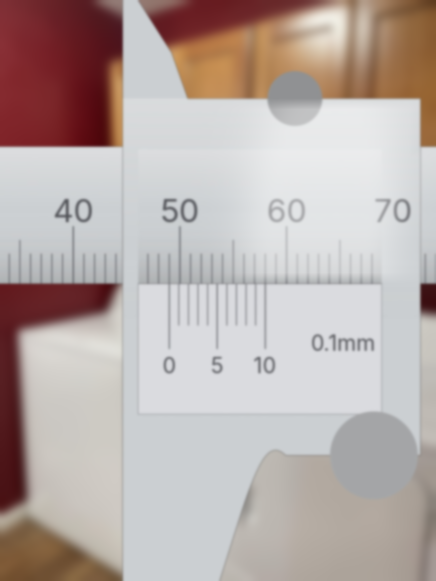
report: 49.0 (mm)
